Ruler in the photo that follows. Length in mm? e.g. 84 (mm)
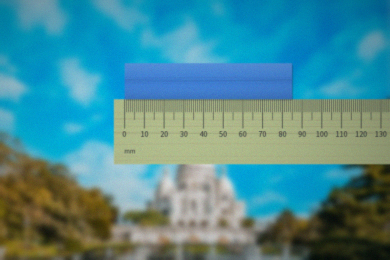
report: 85 (mm)
